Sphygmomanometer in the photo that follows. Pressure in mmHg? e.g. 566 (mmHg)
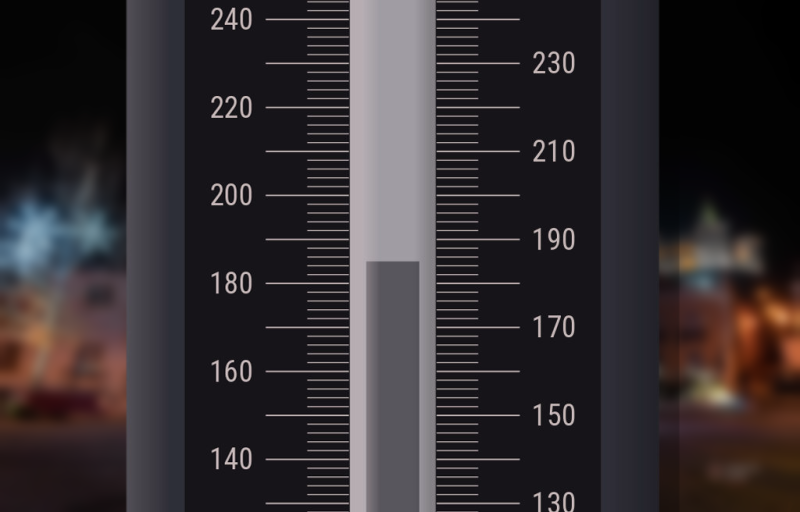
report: 185 (mmHg)
